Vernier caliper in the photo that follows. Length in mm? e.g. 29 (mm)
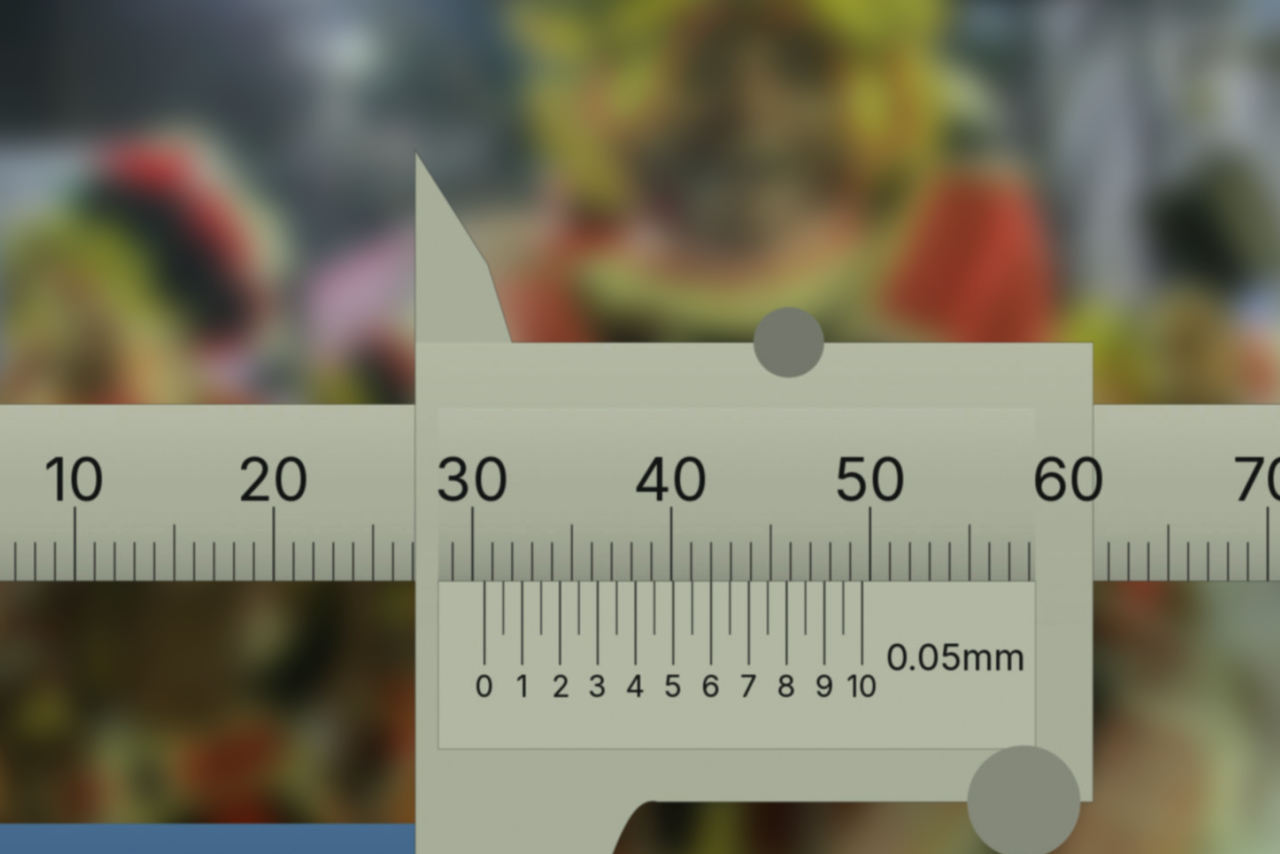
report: 30.6 (mm)
